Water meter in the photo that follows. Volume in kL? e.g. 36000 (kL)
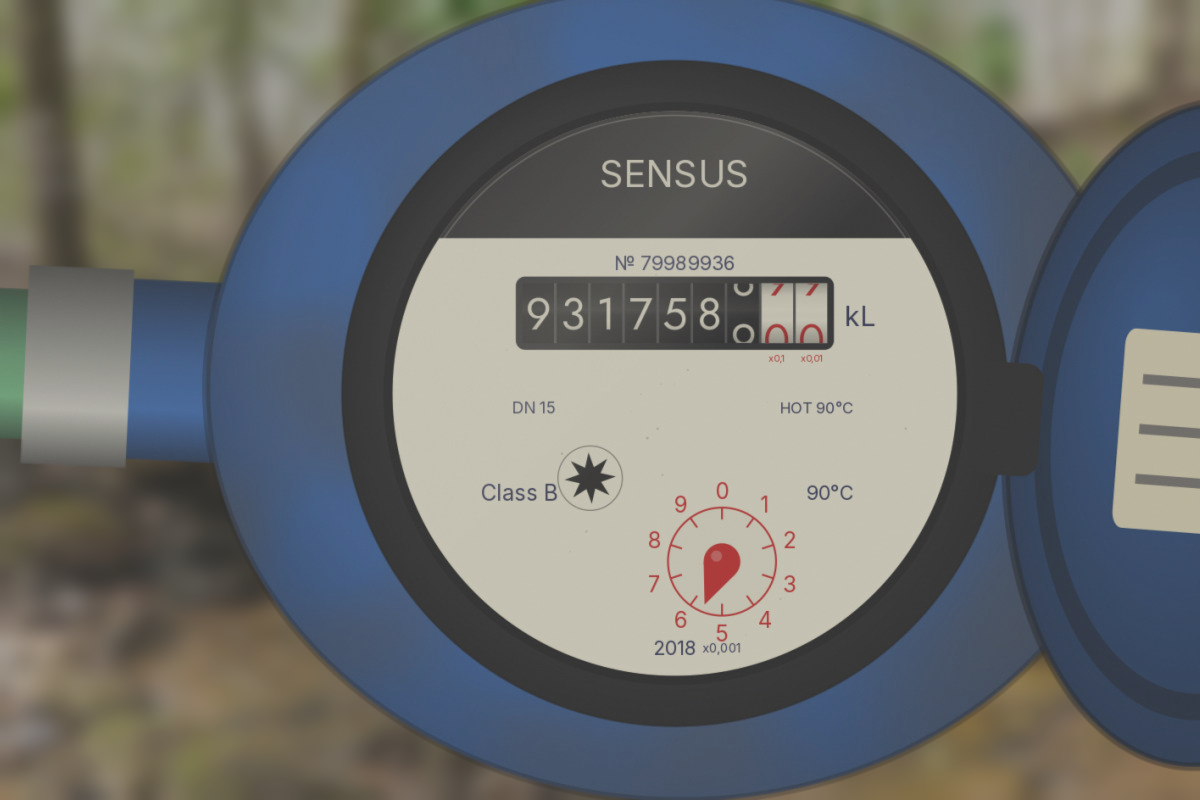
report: 9317588.995 (kL)
